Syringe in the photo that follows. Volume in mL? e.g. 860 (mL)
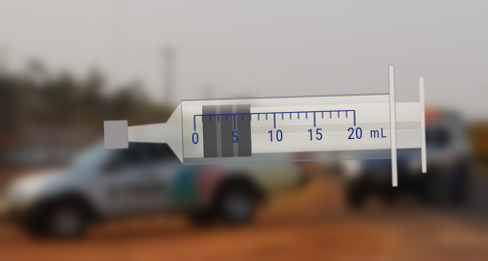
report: 1 (mL)
